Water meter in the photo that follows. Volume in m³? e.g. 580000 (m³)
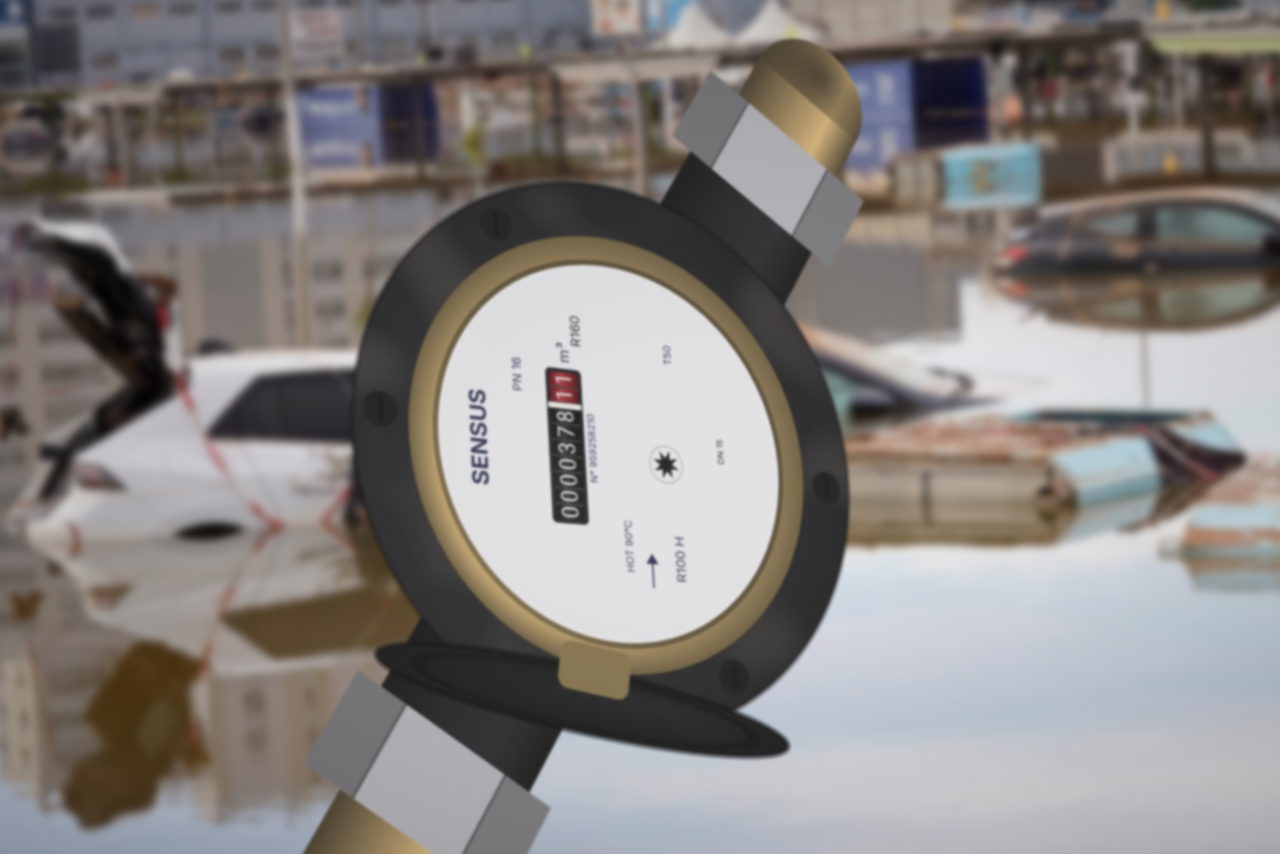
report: 378.11 (m³)
